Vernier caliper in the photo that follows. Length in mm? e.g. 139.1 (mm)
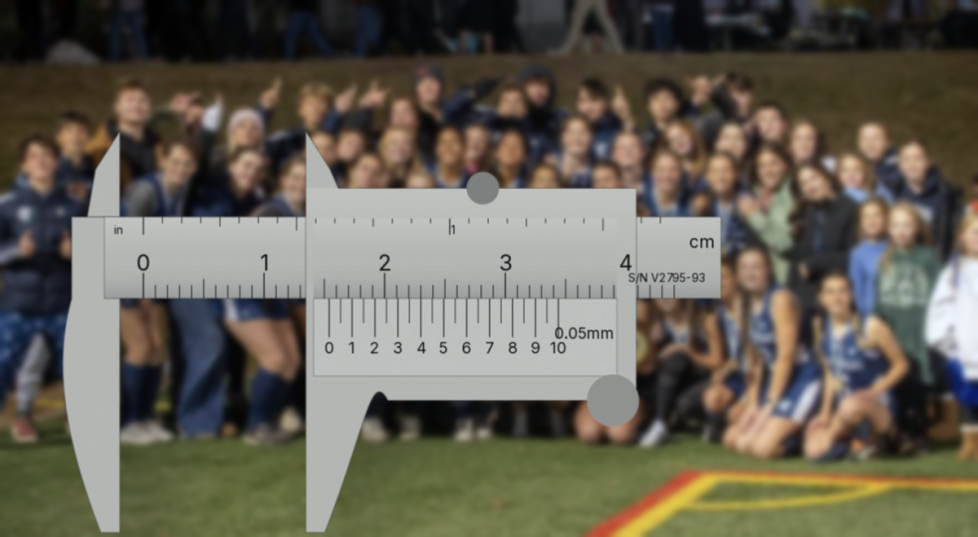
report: 15.4 (mm)
